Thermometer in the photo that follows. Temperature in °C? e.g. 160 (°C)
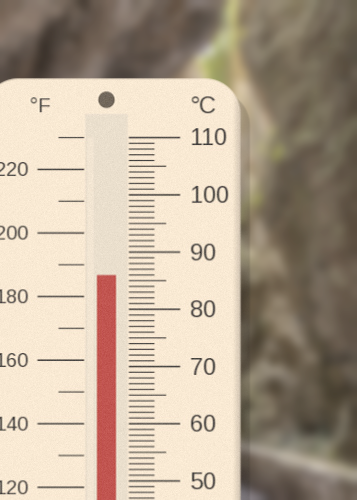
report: 86 (°C)
